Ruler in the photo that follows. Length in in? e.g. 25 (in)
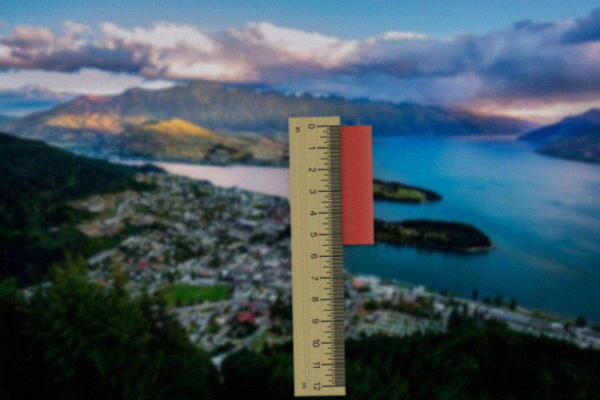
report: 5.5 (in)
